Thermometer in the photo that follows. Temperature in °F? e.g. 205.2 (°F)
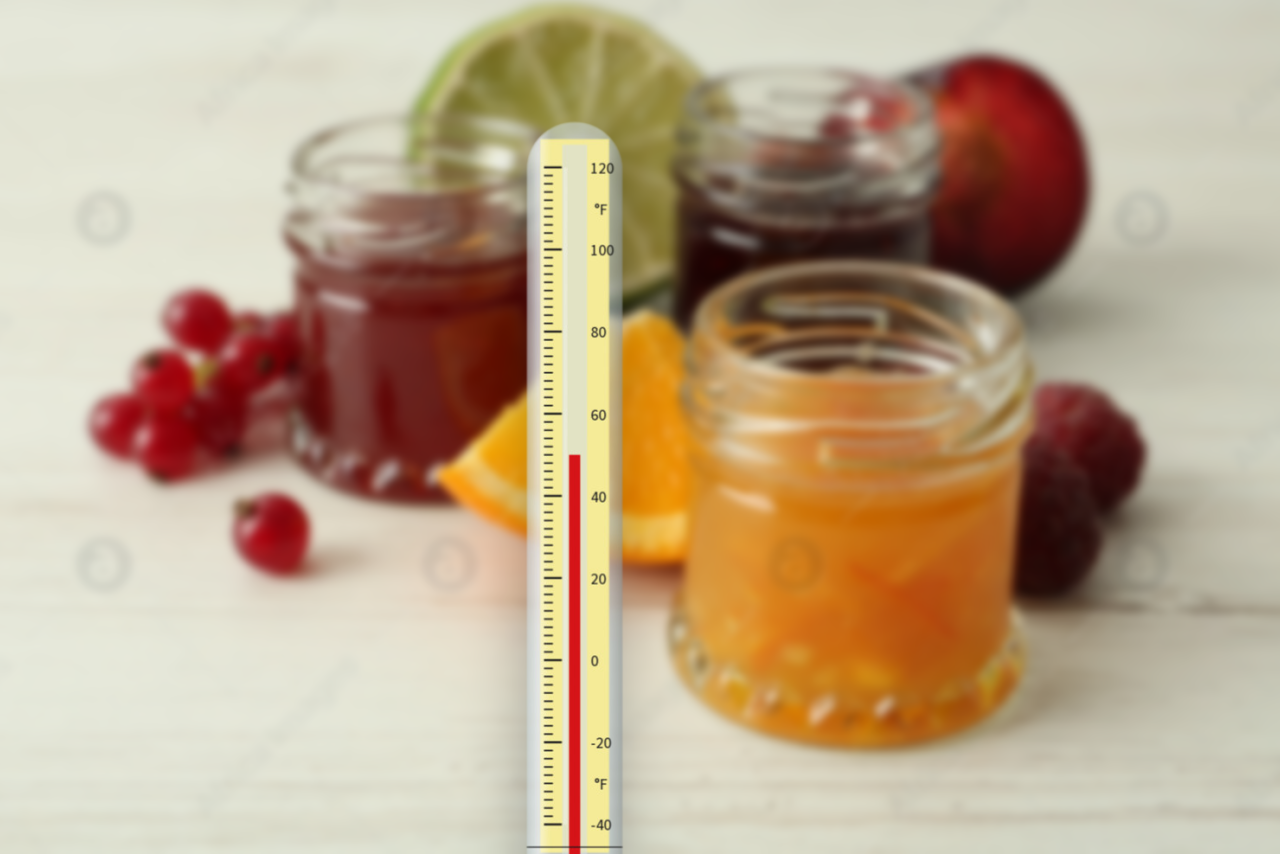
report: 50 (°F)
